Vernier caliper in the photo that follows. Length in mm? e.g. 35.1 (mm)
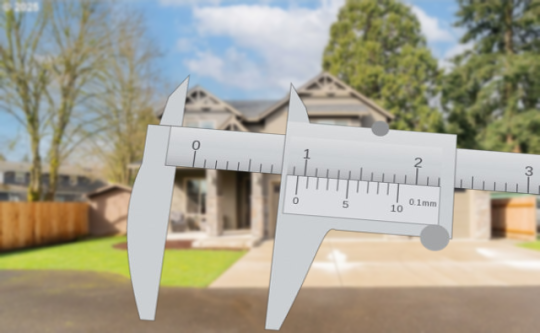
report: 9.4 (mm)
